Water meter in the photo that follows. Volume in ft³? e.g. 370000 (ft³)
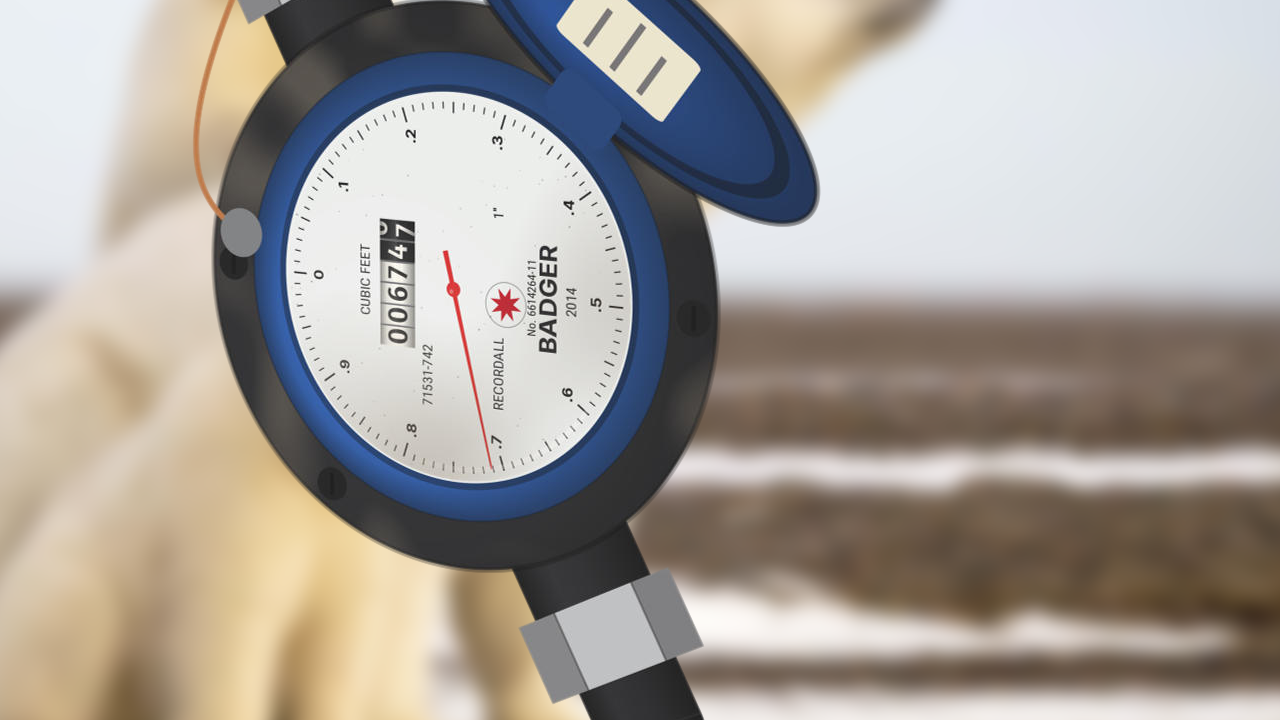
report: 6746.71 (ft³)
